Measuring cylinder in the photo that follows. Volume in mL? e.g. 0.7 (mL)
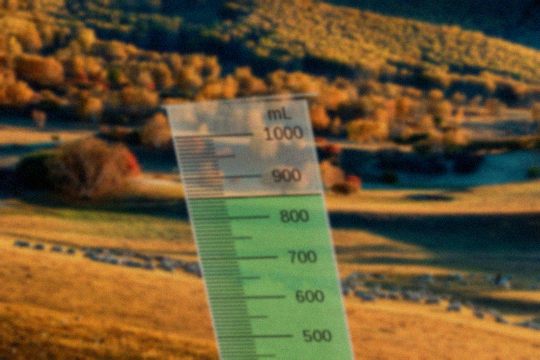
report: 850 (mL)
